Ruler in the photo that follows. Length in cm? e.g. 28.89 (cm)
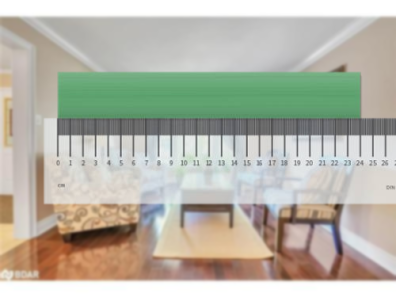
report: 24 (cm)
